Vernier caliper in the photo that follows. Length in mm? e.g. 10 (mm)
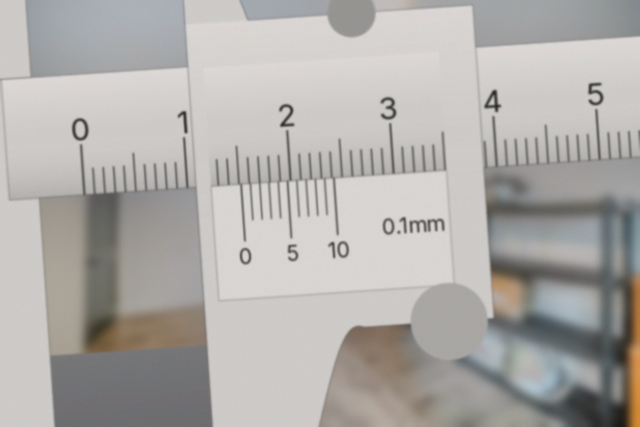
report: 15.2 (mm)
